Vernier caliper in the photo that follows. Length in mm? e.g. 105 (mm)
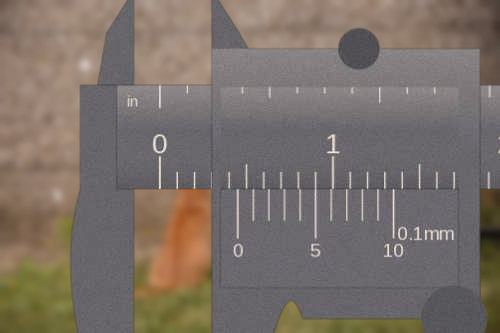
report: 4.5 (mm)
